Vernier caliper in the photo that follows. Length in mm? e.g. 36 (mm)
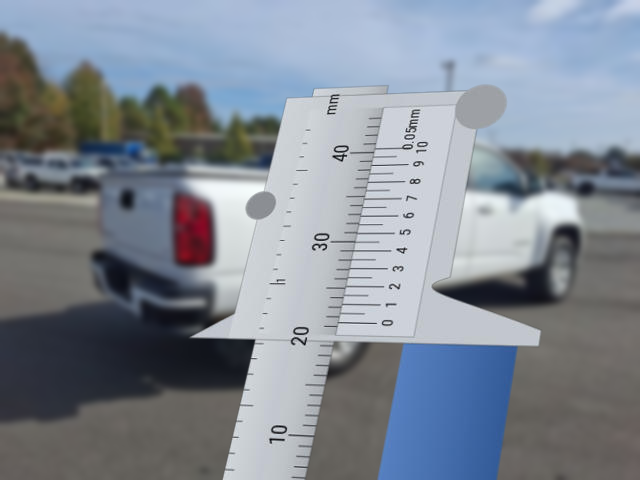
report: 21.4 (mm)
